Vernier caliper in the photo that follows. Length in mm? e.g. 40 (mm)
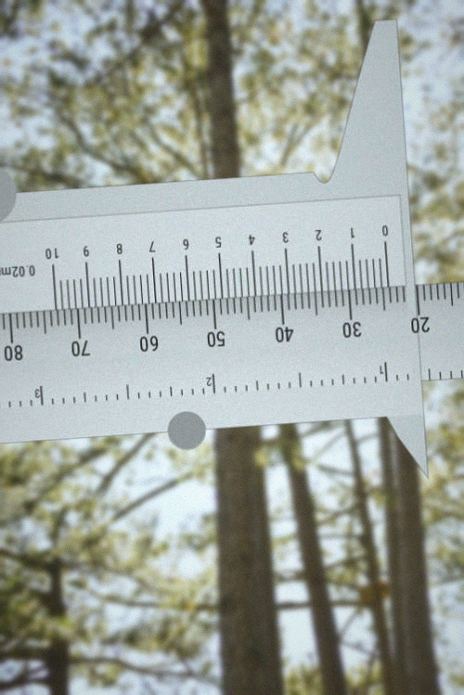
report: 24.2 (mm)
